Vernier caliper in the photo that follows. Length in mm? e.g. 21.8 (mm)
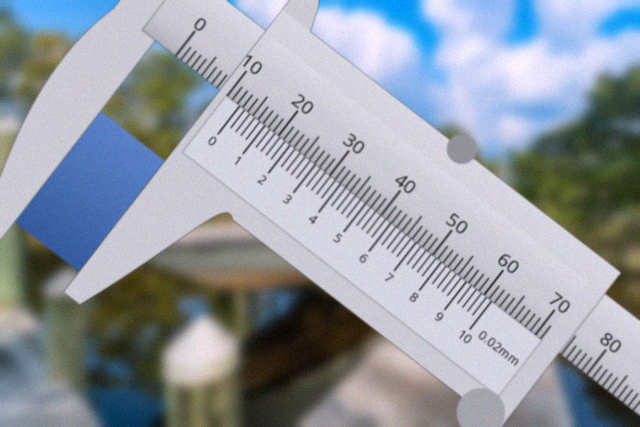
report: 12.5 (mm)
